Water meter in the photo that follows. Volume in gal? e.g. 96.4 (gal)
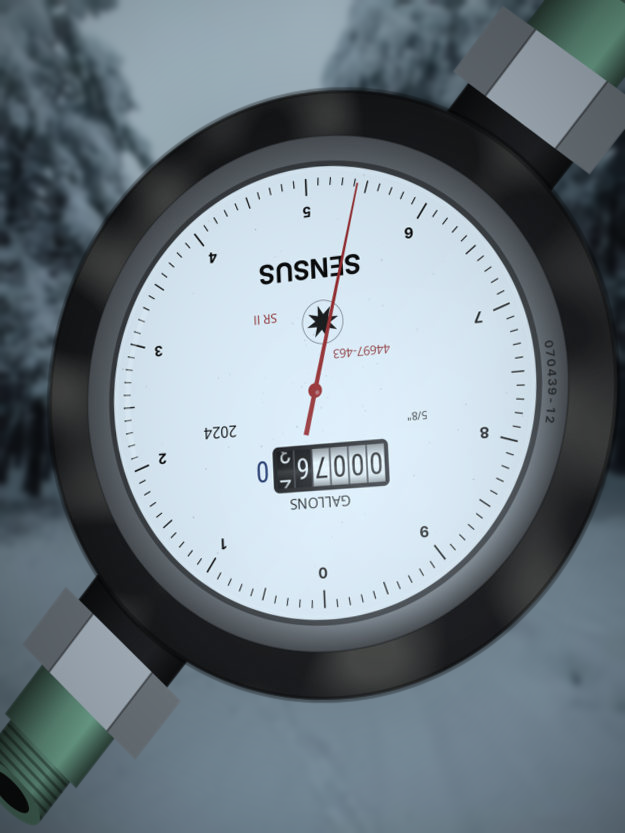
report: 7625.4 (gal)
